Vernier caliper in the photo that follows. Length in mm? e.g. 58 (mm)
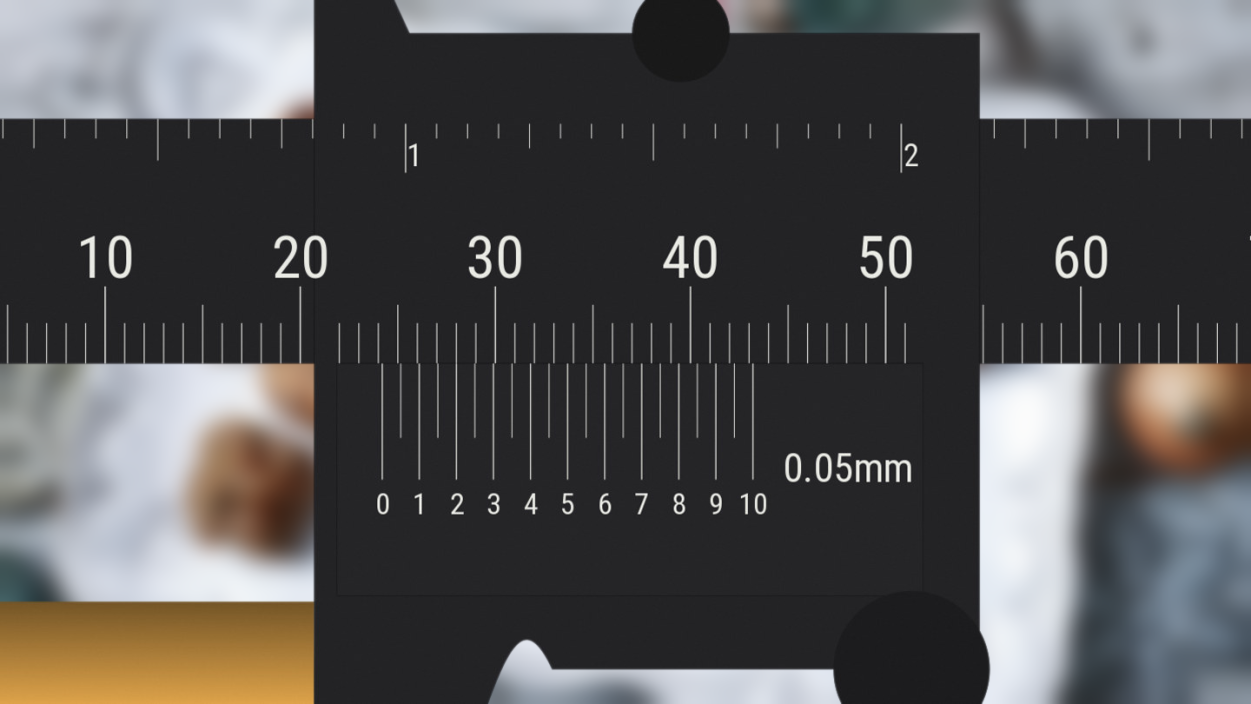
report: 24.2 (mm)
